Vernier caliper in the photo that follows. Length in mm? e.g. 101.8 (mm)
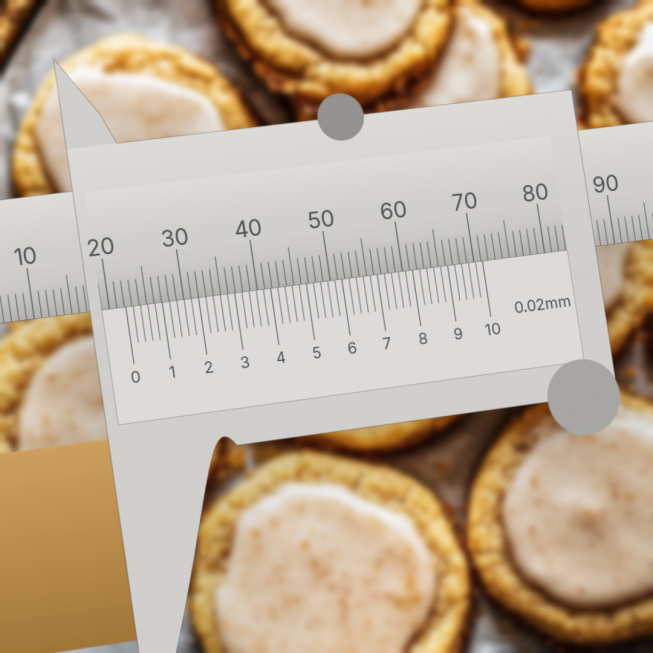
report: 22.2 (mm)
